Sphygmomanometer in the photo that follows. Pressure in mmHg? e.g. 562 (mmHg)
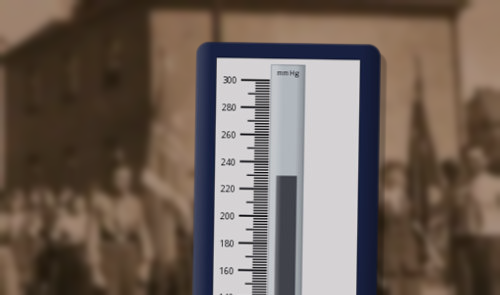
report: 230 (mmHg)
